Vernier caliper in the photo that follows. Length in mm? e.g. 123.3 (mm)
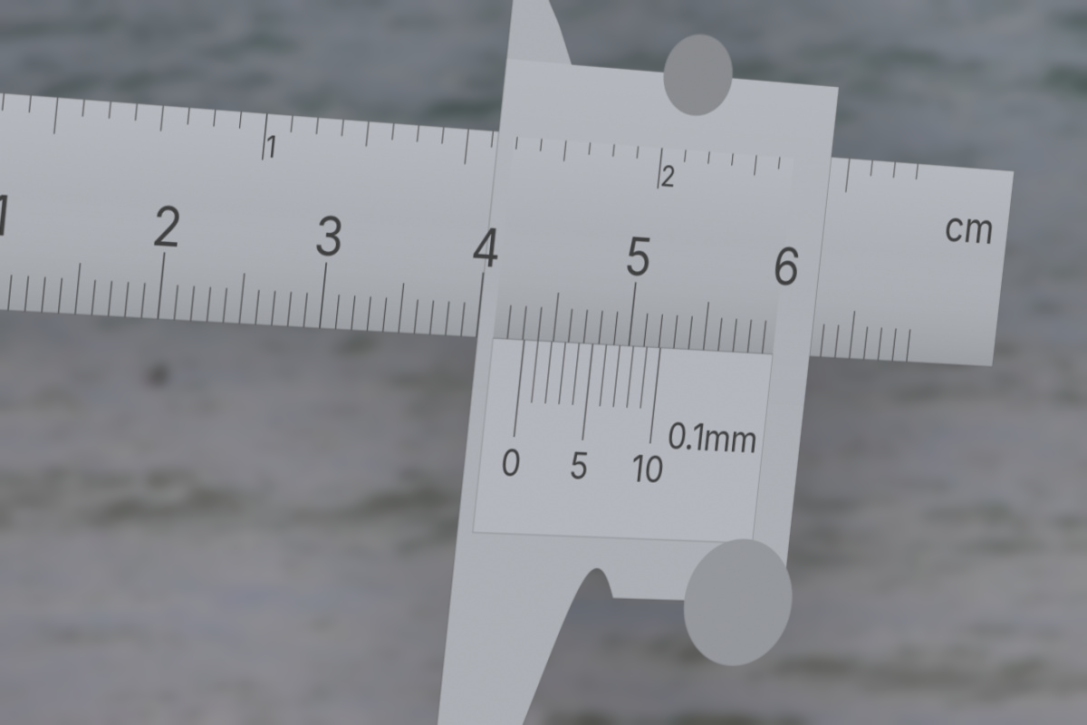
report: 43.1 (mm)
